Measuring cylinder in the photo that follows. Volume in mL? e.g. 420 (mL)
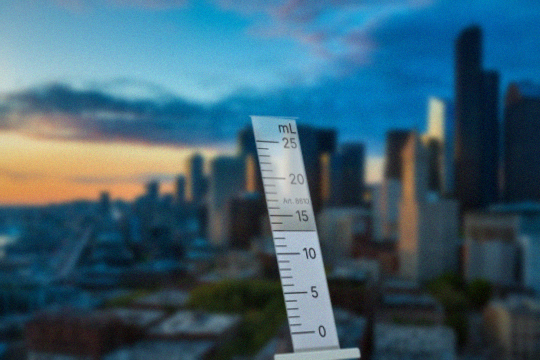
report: 13 (mL)
